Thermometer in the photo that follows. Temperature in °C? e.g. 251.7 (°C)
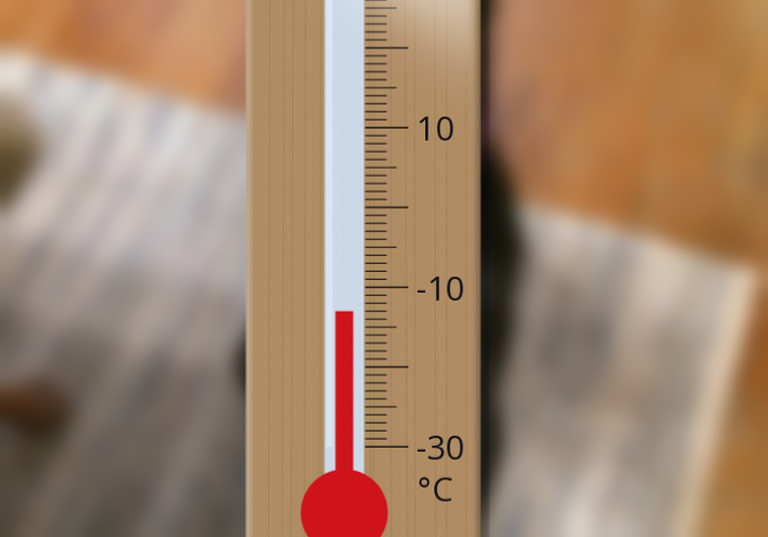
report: -13 (°C)
